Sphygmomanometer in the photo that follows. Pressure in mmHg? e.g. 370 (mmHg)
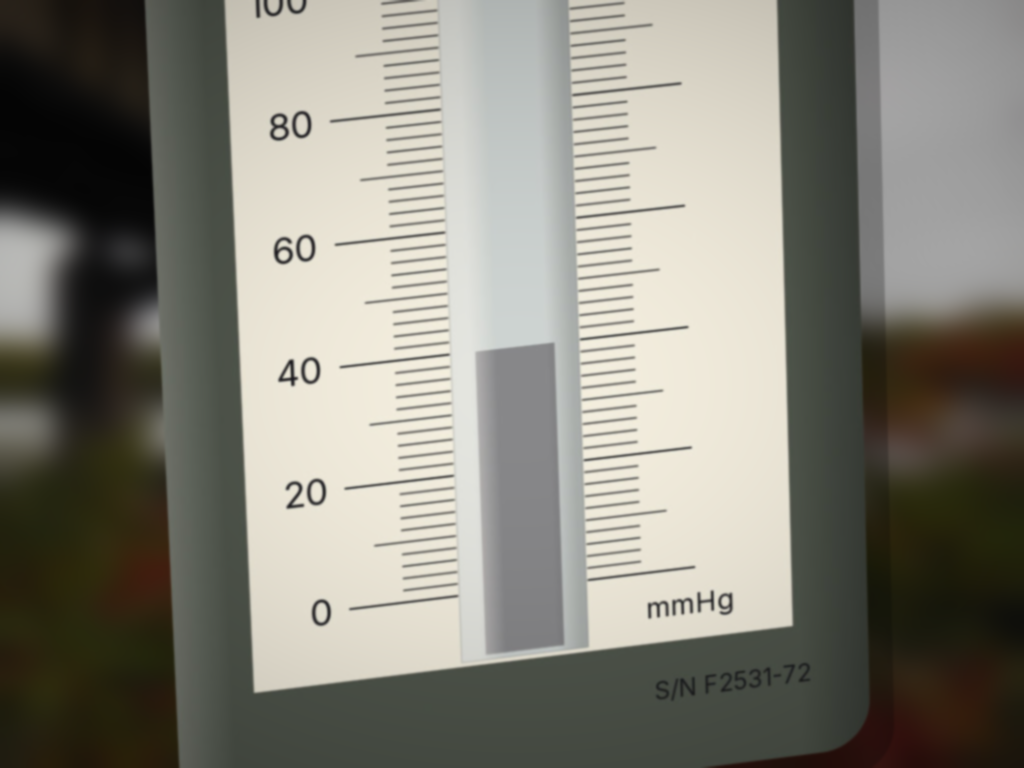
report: 40 (mmHg)
